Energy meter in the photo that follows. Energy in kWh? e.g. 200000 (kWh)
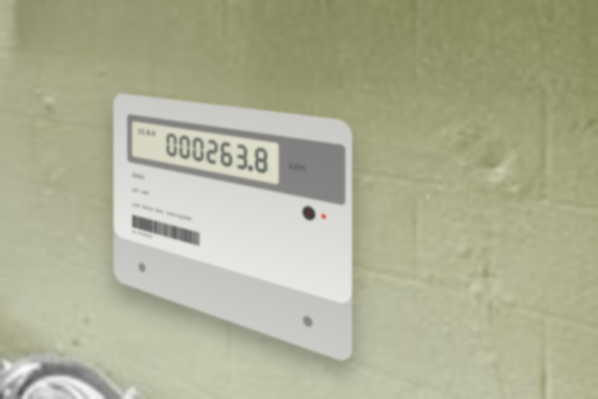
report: 263.8 (kWh)
